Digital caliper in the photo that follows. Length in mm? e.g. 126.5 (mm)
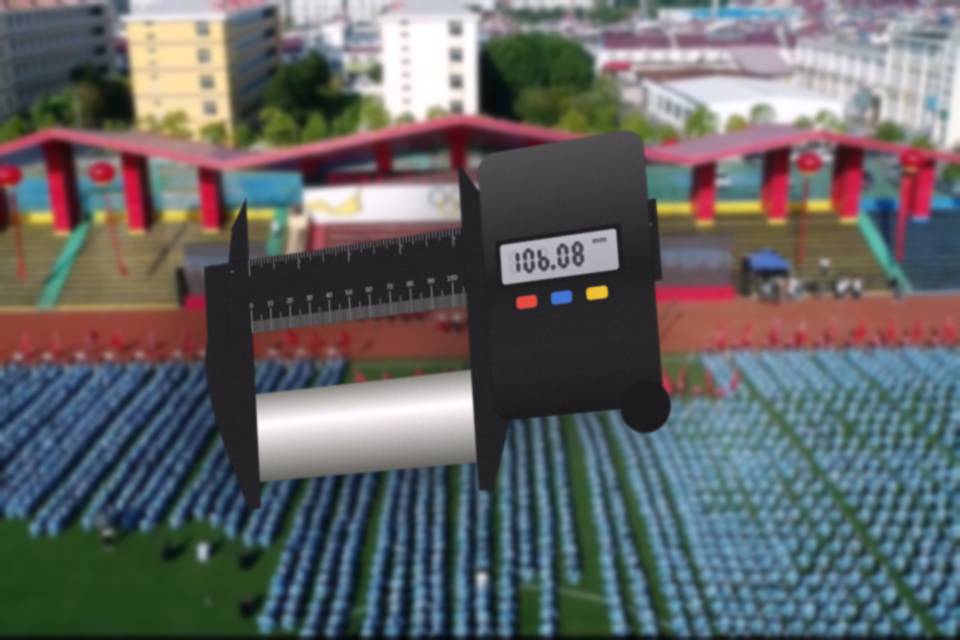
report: 106.08 (mm)
